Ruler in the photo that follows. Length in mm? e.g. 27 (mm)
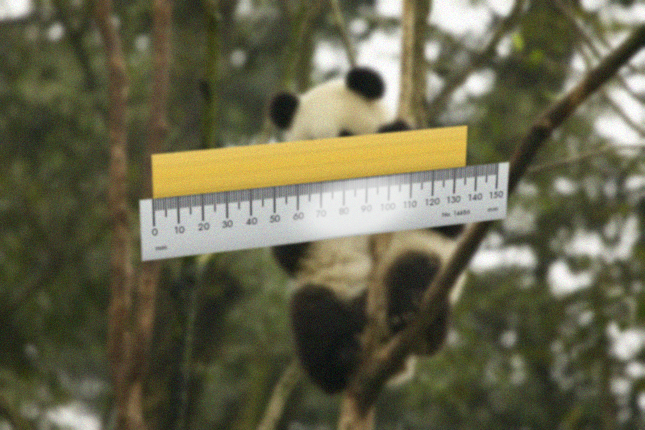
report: 135 (mm)
